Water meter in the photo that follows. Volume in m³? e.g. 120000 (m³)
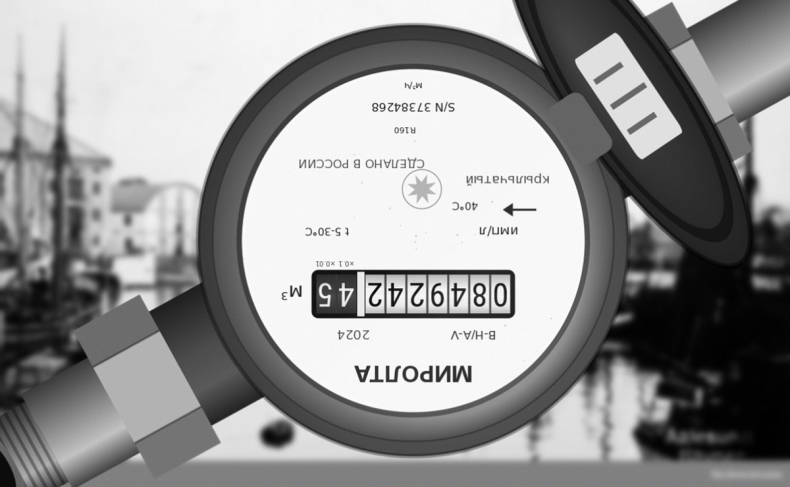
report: 849242.45 (m³)
